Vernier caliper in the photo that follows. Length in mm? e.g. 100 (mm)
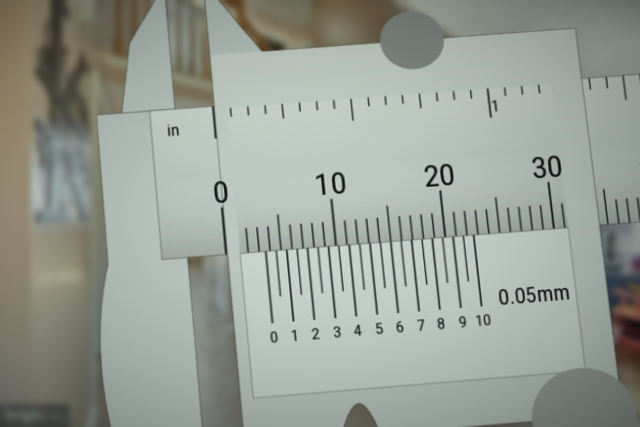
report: 3.6 (mm)
